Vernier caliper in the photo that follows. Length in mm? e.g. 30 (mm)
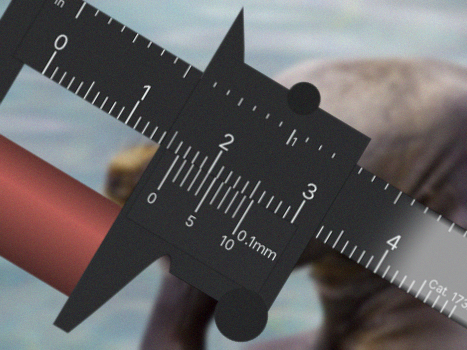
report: 16.4 (mm)
